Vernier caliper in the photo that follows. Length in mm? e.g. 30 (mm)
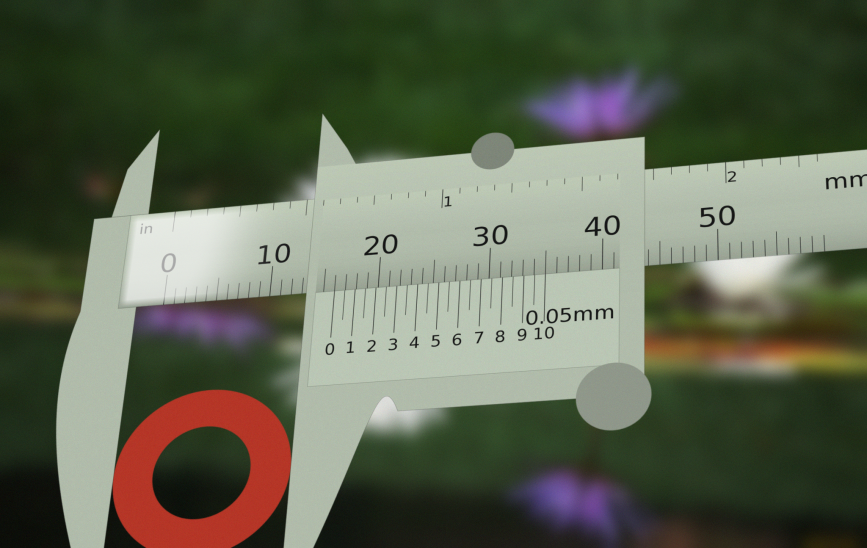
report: 16.0 (mm)
